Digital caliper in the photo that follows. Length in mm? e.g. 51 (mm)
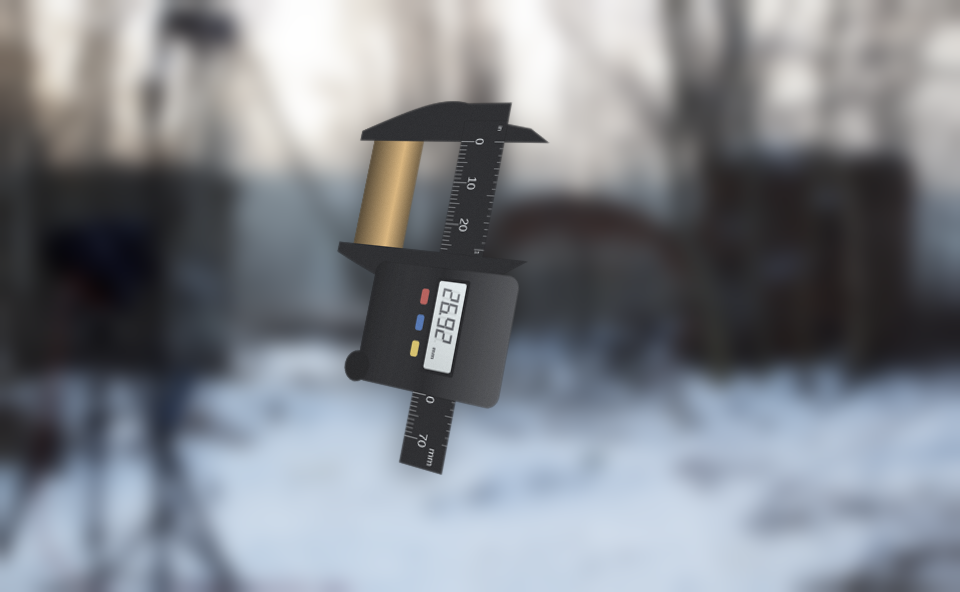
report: 26.92 (mm)
